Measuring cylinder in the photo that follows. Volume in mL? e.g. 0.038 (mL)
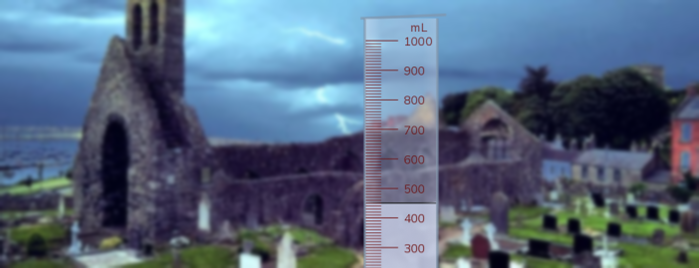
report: 450 (mL)
